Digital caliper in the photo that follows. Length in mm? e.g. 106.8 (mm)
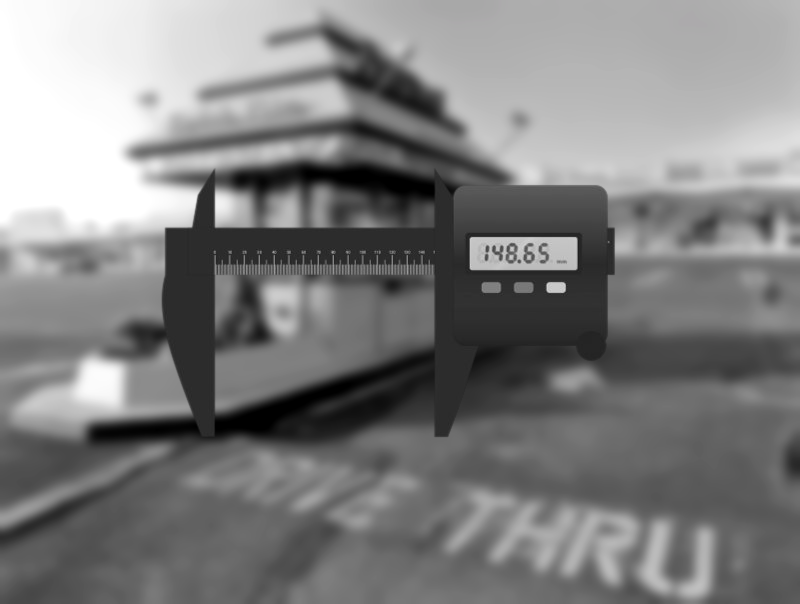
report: 148.65 (mm)
